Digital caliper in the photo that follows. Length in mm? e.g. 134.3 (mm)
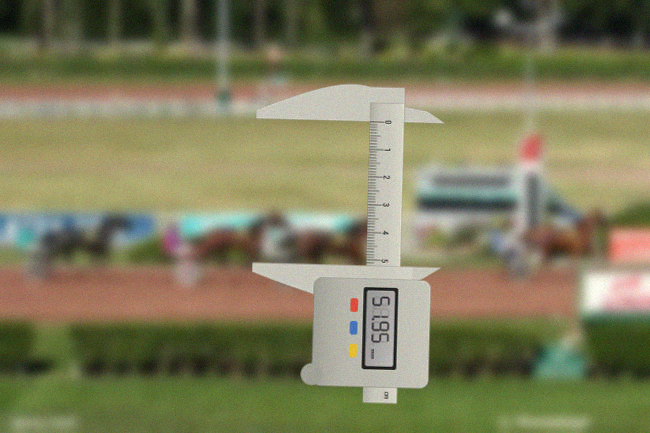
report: 51.95 (mm)
